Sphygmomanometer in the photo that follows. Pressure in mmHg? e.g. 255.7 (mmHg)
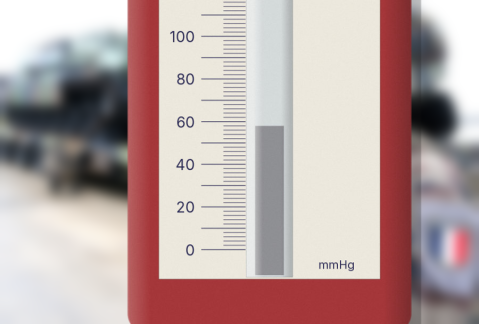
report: 58 (mmHg)
